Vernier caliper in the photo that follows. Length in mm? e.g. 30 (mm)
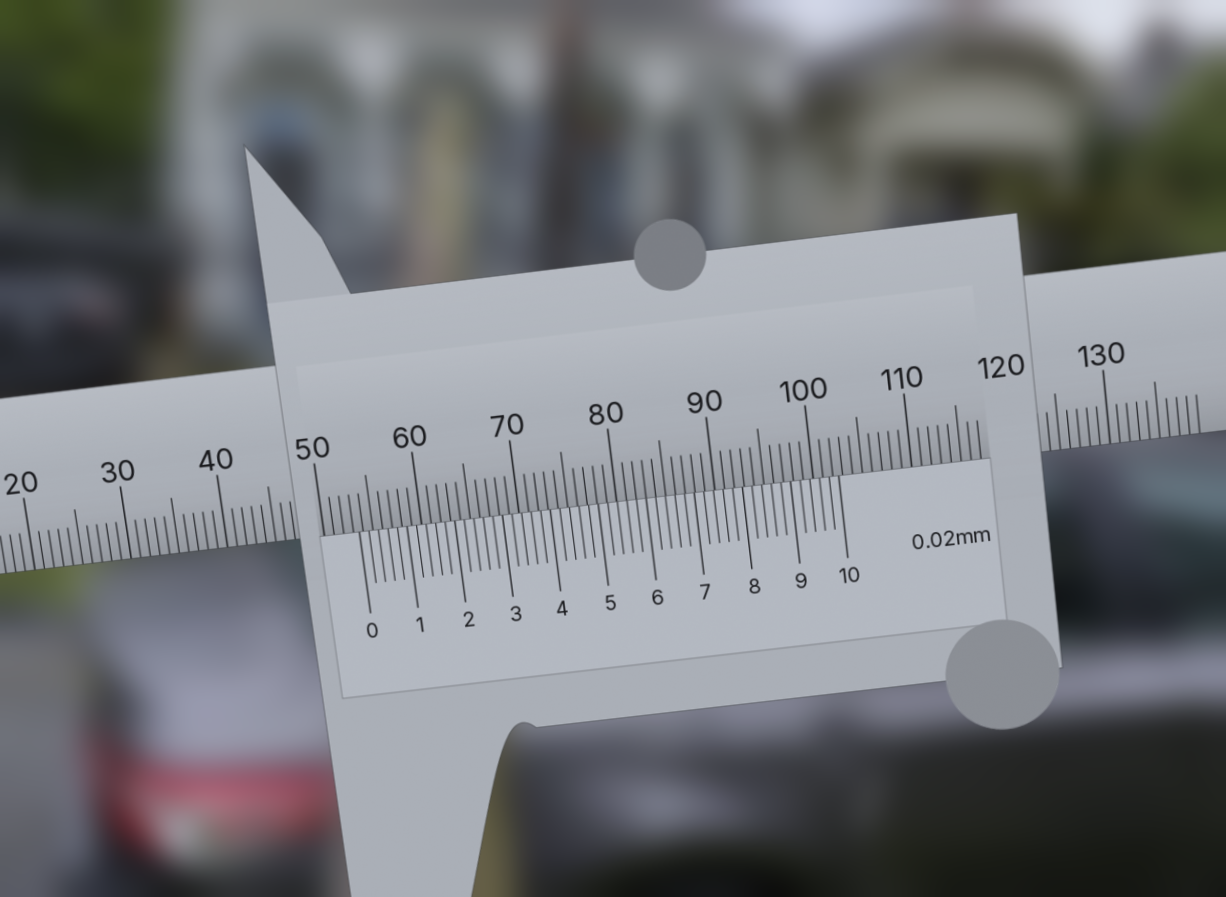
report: 53.6 (mm)
